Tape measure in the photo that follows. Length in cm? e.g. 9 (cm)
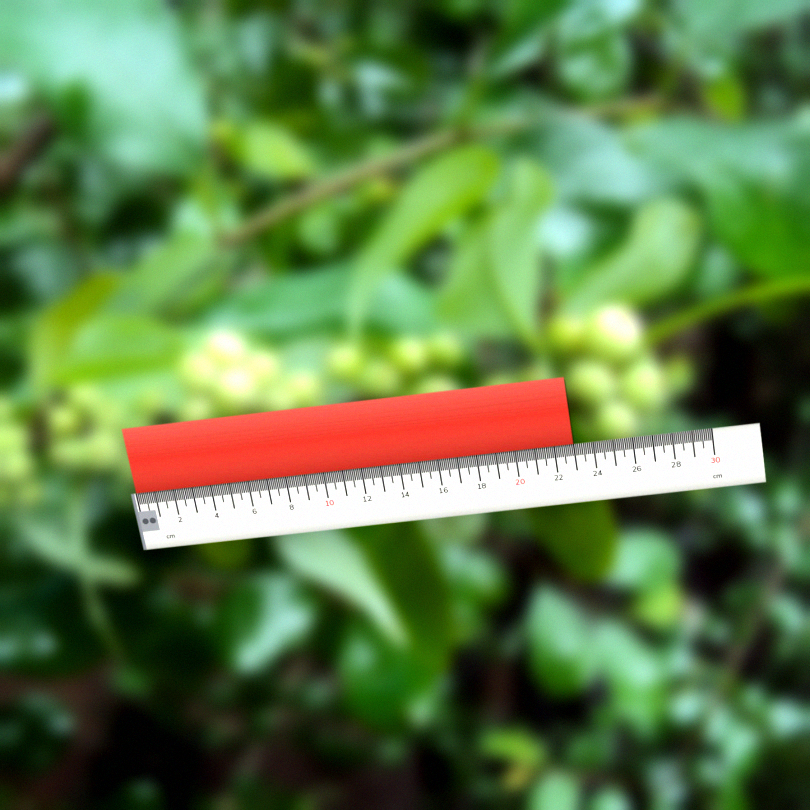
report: 23 (cm)
